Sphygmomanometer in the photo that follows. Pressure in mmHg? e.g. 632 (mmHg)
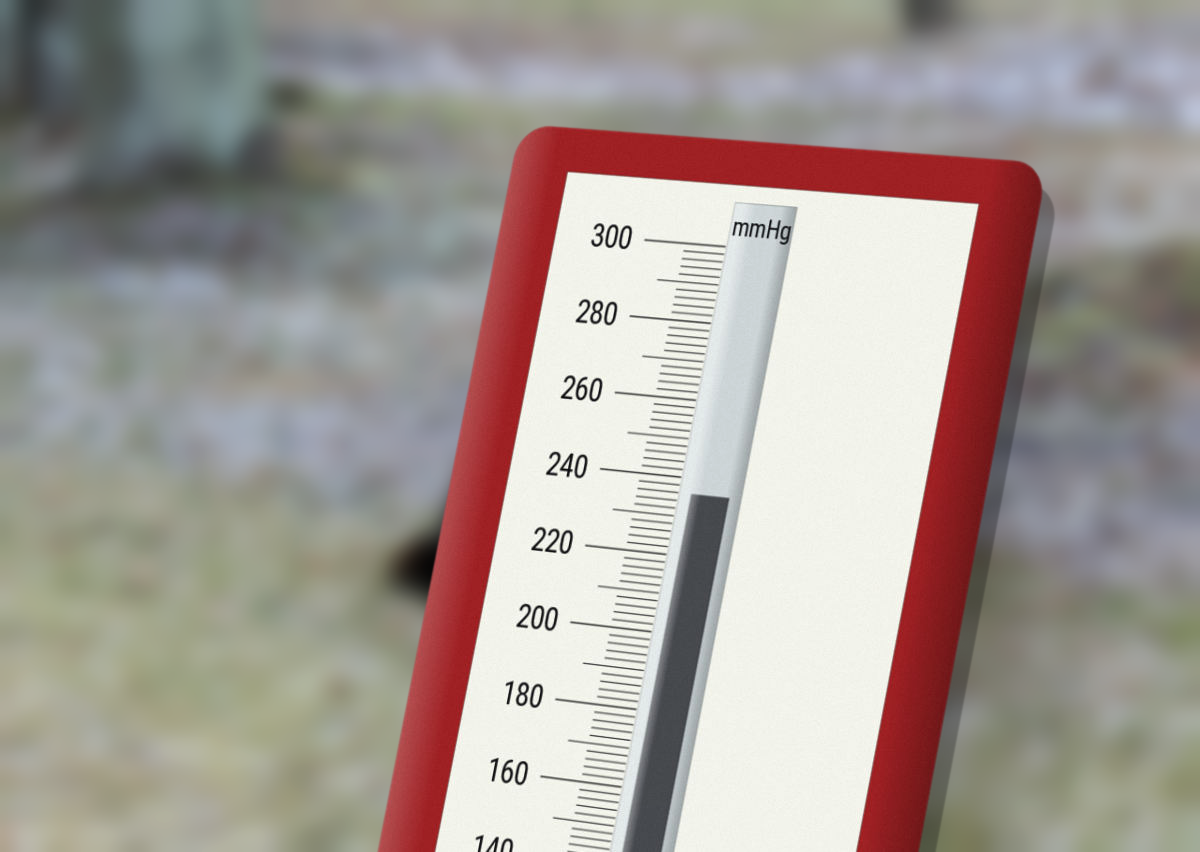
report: 236 (mmHg)
